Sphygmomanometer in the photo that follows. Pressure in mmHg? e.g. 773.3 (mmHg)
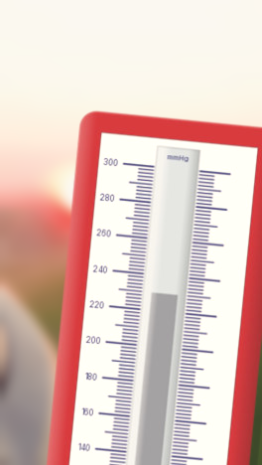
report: 230 (mmHg)
